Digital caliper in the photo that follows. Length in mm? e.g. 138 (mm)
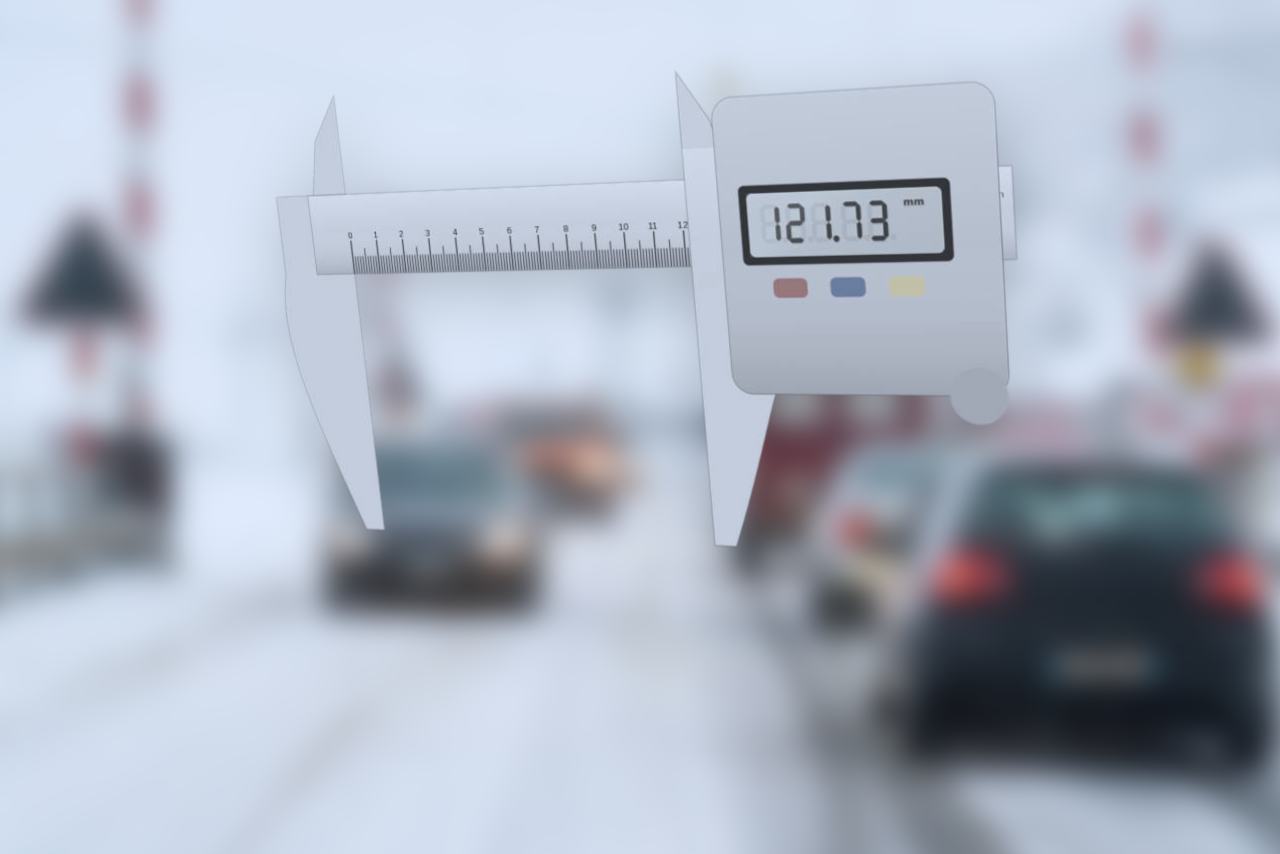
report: 121.73 (mm)
